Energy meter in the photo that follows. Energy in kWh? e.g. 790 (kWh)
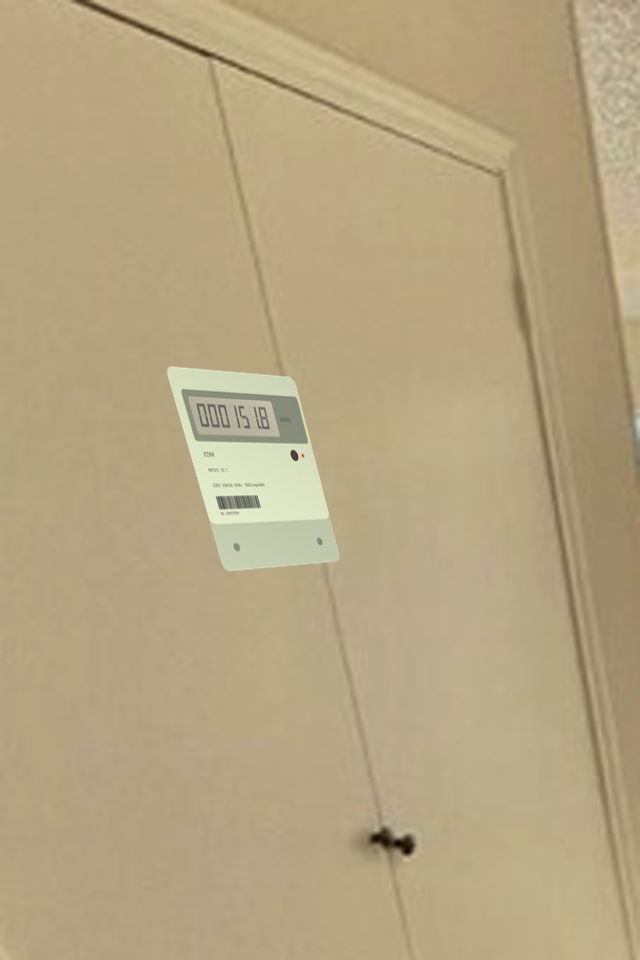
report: 151.8 (kWh)
